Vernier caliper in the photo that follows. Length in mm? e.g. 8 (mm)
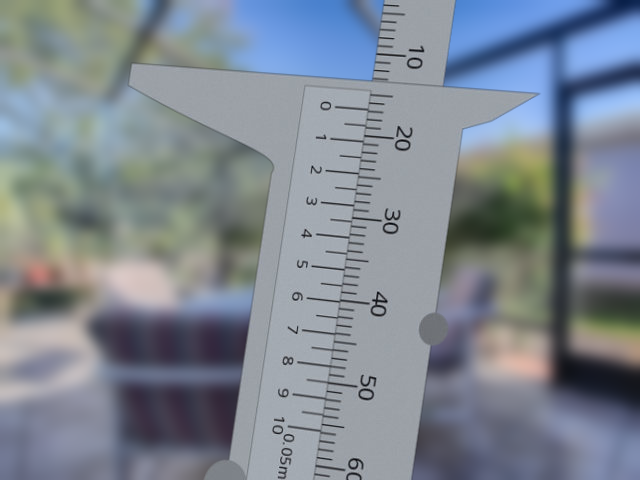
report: 16.8 (mm)
